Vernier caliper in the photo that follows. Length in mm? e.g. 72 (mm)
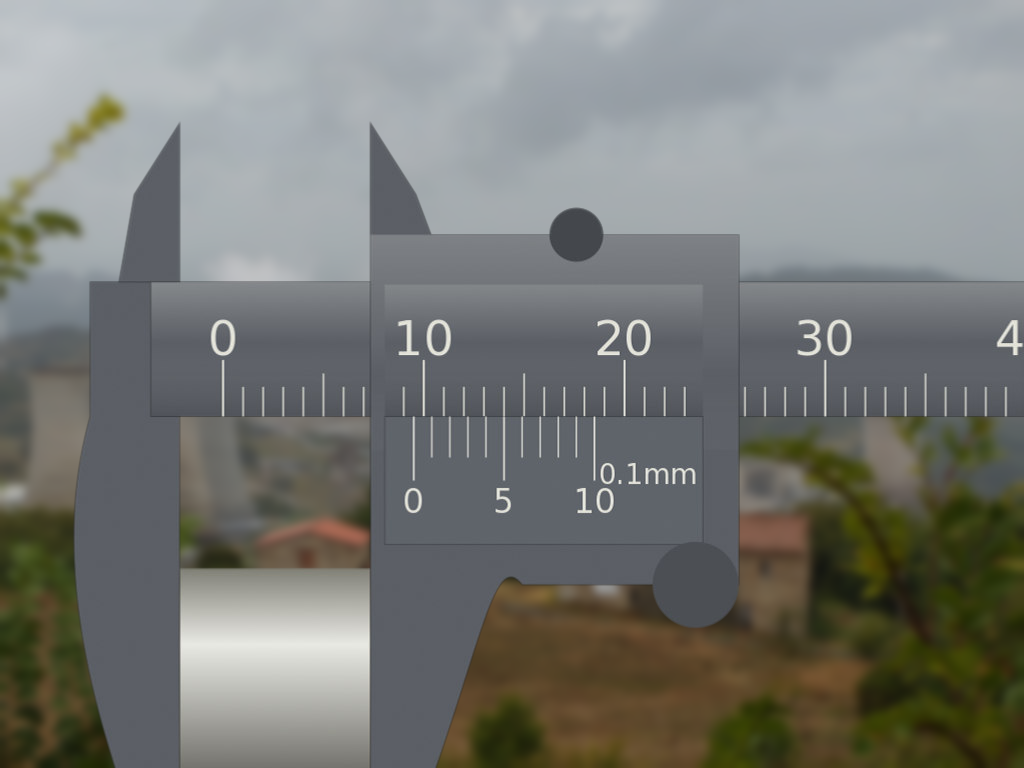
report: 9.5 (mm)
